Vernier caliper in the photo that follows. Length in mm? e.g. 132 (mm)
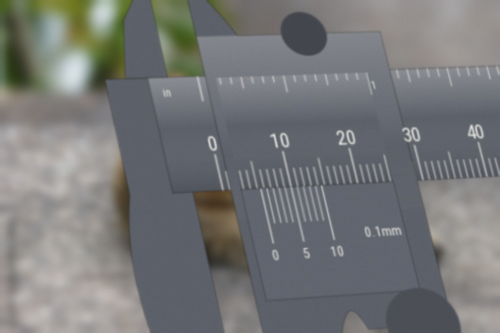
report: 5.5 (mm)
